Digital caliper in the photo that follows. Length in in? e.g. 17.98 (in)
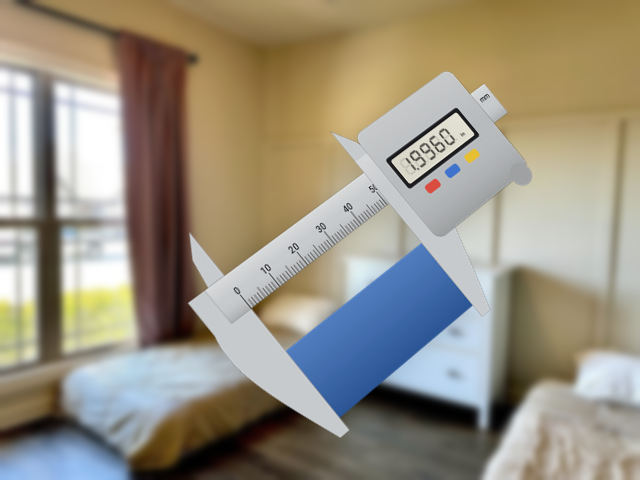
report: 1.9960 (in)
